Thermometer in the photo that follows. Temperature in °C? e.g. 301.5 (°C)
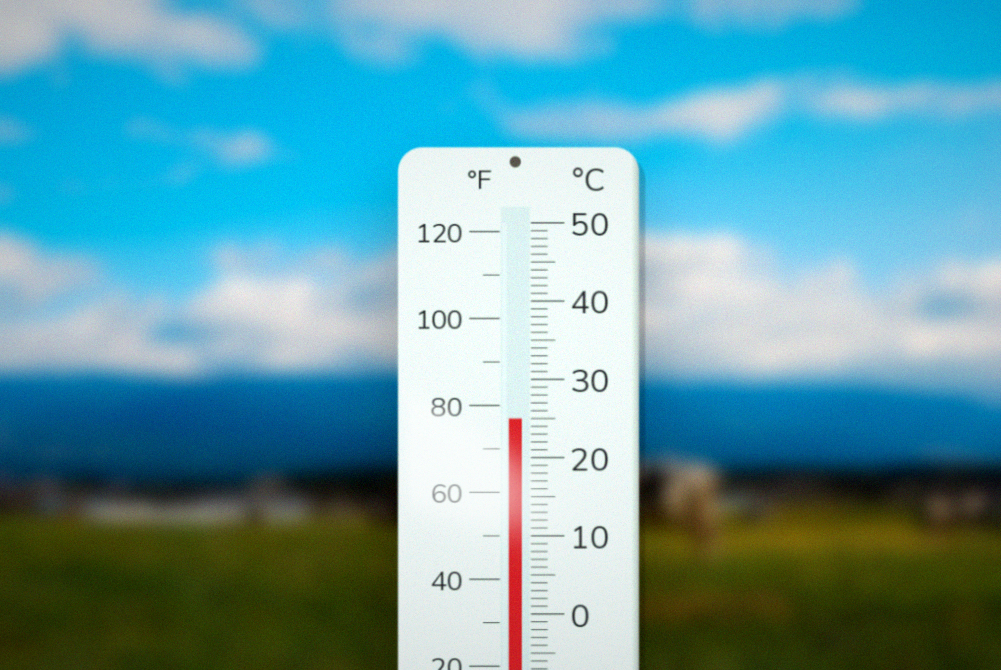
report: 25 (°C)
